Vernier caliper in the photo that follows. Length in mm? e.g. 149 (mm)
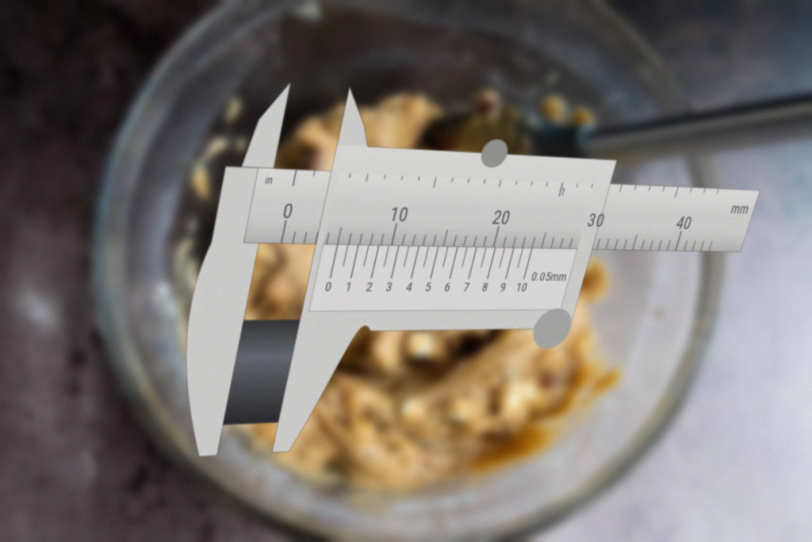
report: 5.0 (mm)
